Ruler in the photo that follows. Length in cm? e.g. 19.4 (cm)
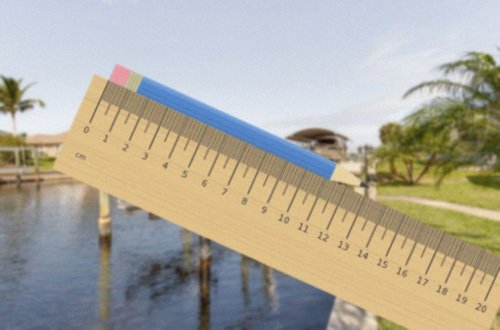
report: 13 (cm)
